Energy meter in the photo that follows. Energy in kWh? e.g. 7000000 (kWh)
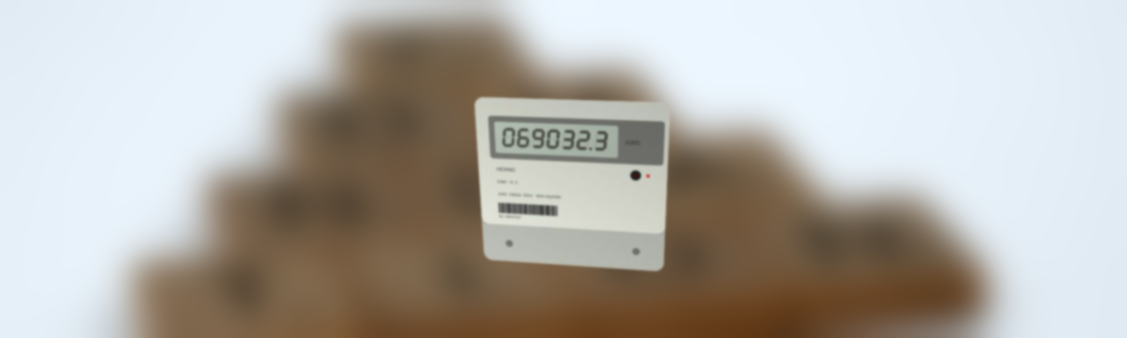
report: 69032.3 (kWh)
